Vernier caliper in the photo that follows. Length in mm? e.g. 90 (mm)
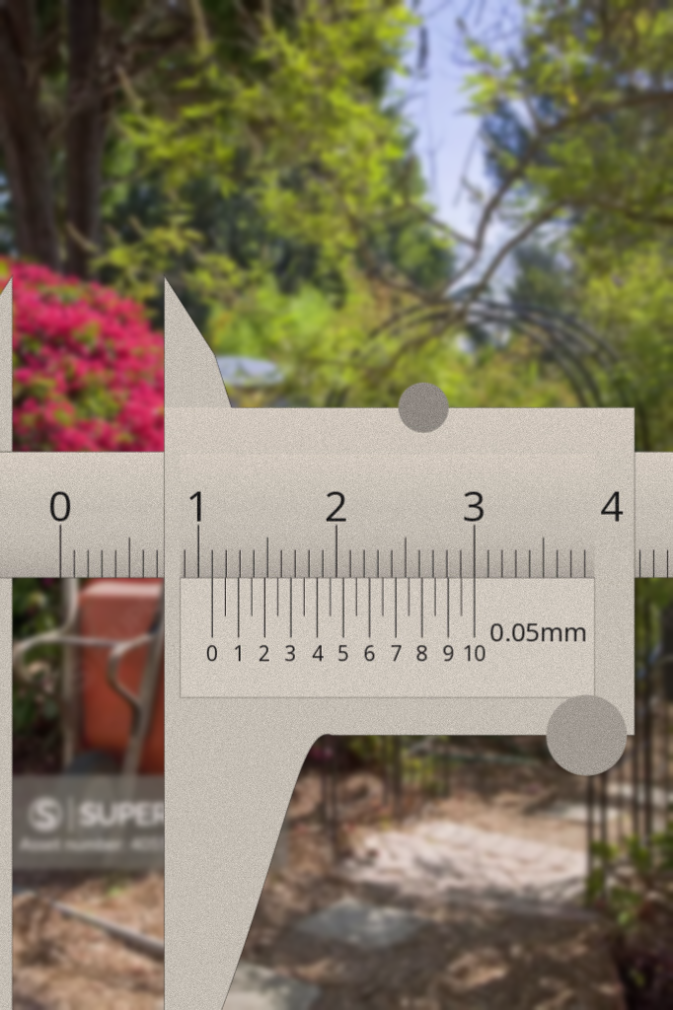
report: 11.0 (mm)
